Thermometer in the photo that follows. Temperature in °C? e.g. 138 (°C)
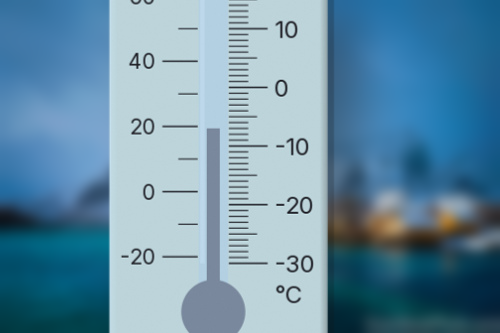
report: -7 (°C)
